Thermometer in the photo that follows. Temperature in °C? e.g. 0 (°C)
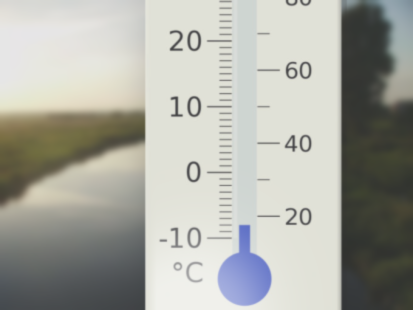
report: -8 (°C)
